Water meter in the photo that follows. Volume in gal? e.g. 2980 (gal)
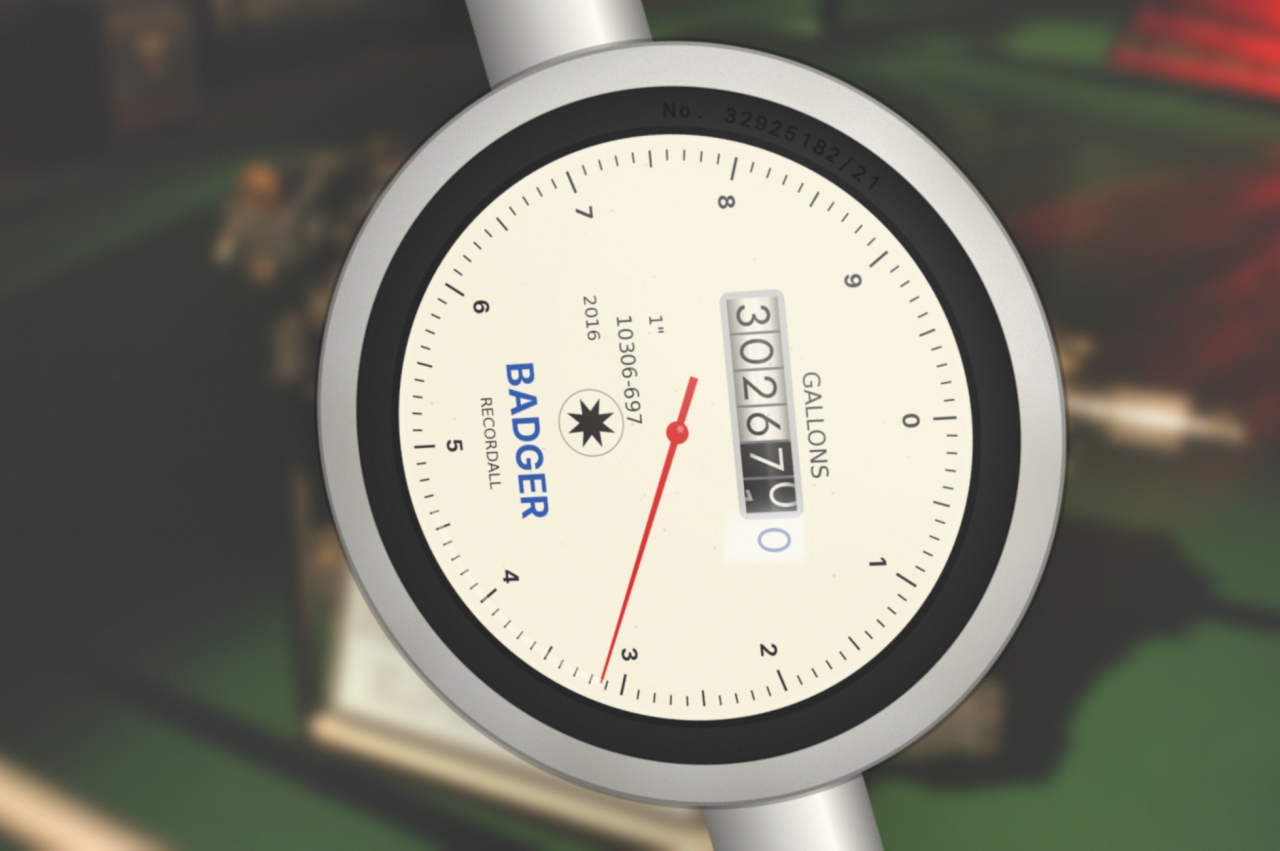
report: 3026703.1 (gal)
